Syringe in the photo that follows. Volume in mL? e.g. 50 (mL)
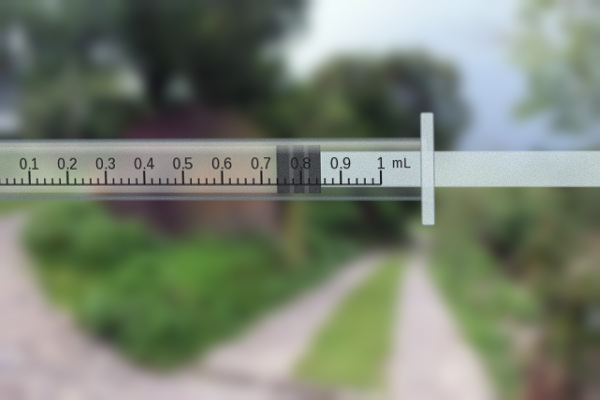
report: 0.74 (mL)
